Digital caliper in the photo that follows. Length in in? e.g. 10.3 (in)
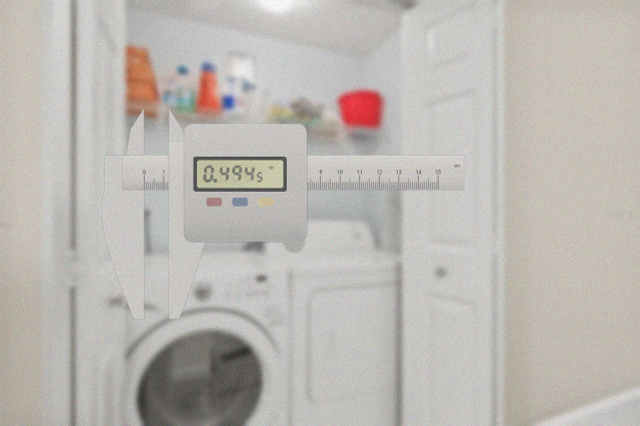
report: 0.4945 (in)
